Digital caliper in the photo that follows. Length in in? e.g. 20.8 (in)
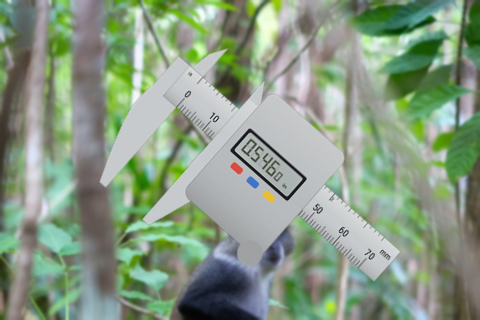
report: 0.5460 (in)
